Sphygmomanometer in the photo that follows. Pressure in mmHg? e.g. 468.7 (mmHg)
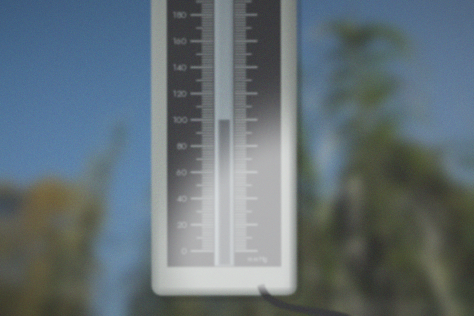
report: 100 (mmHg)
